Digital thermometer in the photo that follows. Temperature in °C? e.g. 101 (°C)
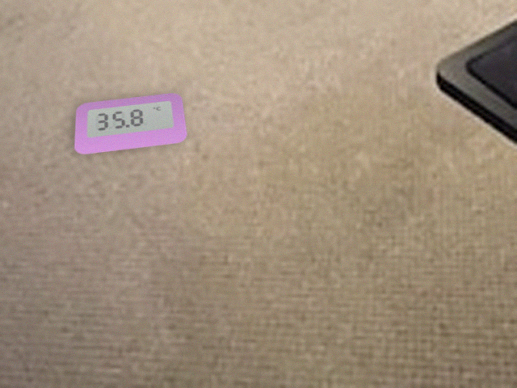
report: 35.8 (°C)
